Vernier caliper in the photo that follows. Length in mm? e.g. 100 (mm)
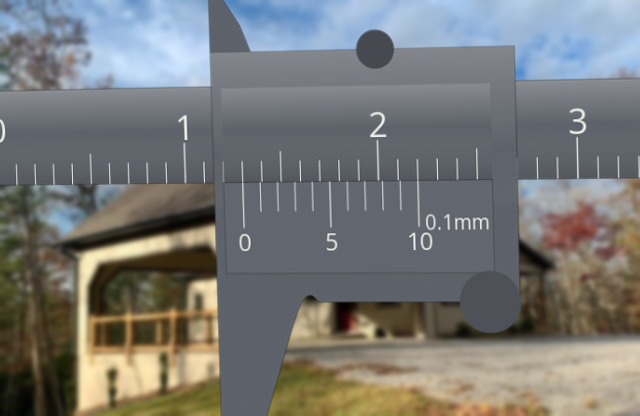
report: 13.0 (mm)
